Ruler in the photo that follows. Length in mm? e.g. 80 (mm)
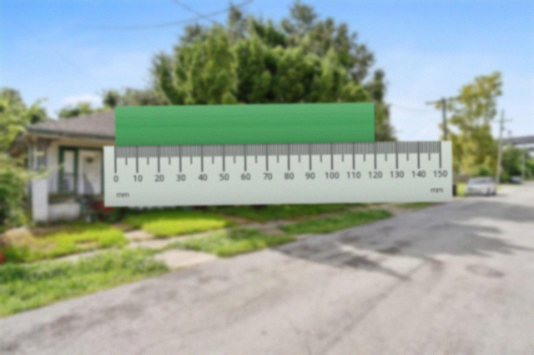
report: 120 (mm)
